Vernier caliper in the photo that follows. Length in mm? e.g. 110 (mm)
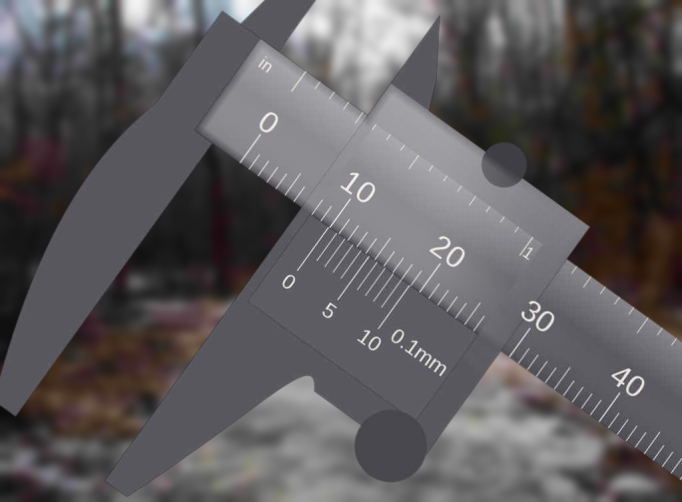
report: 9.9 (mm)
